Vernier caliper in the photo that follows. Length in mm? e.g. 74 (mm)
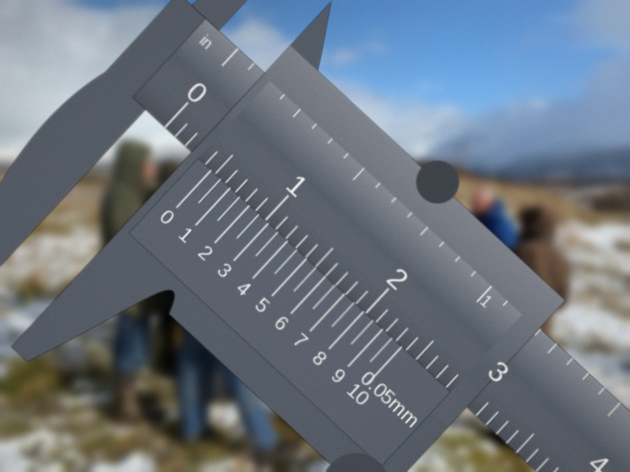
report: 4.6 (mm)
